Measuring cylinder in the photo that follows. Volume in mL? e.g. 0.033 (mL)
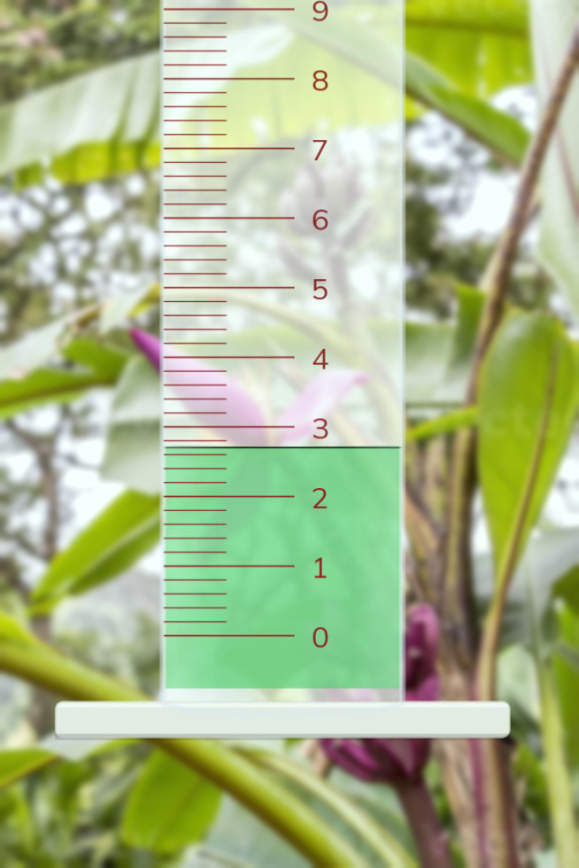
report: 2.7 (mL)
